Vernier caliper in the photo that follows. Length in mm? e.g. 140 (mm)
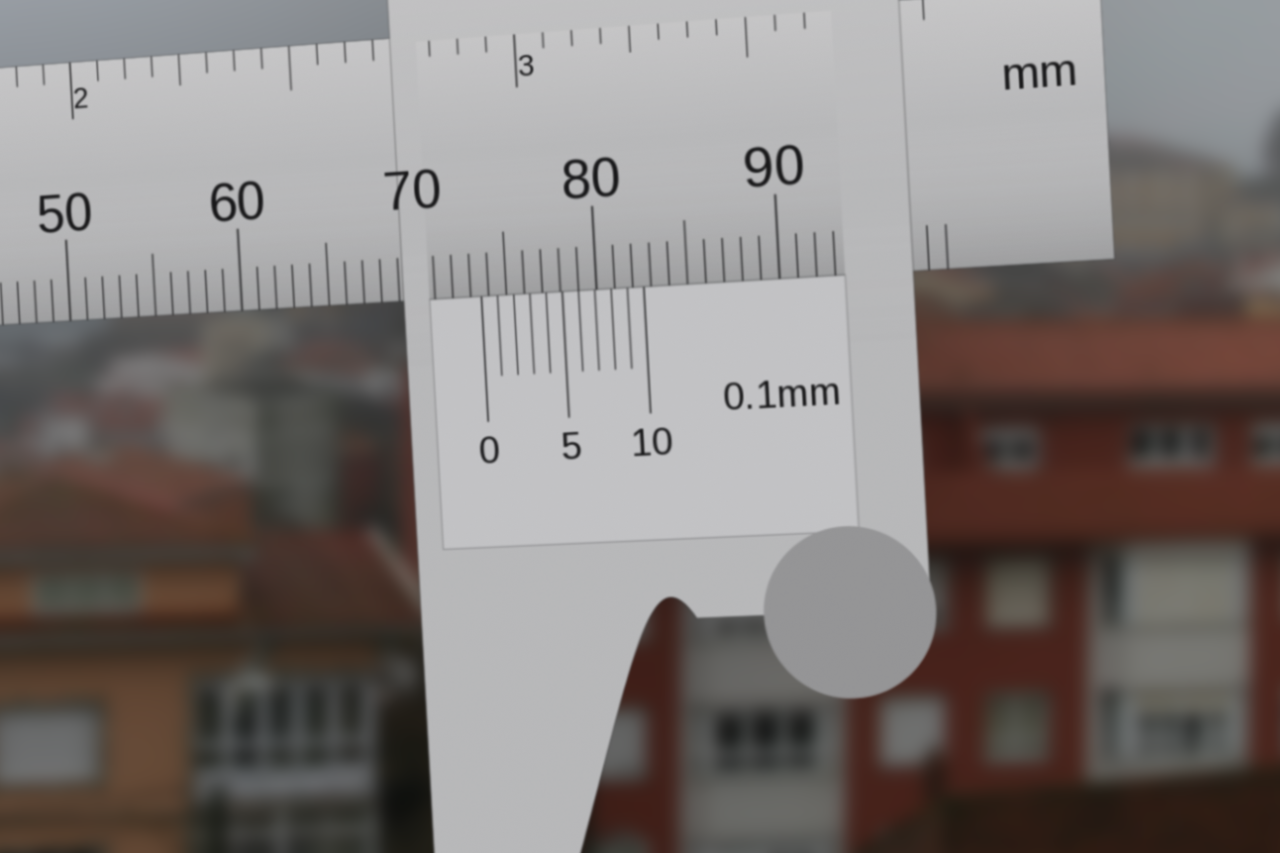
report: 73.6 (mm)
